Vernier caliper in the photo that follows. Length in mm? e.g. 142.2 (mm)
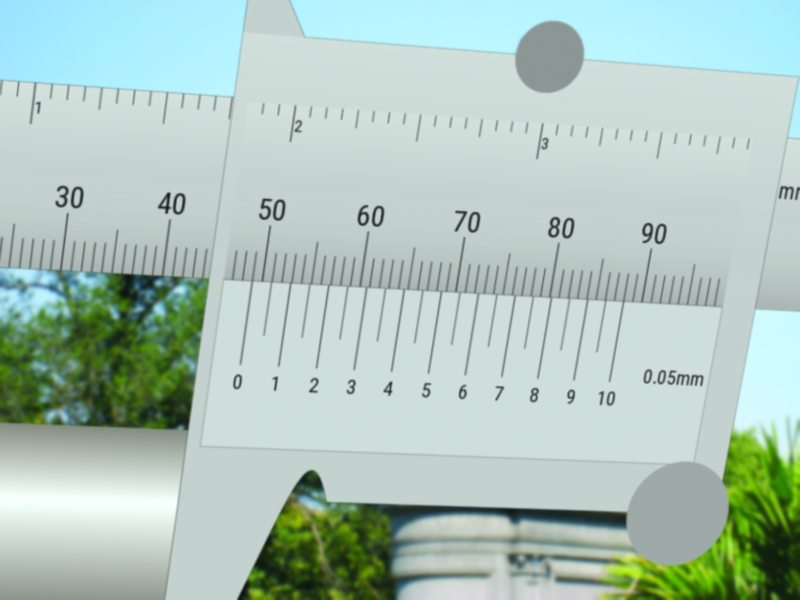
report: 49.0 (mm)
